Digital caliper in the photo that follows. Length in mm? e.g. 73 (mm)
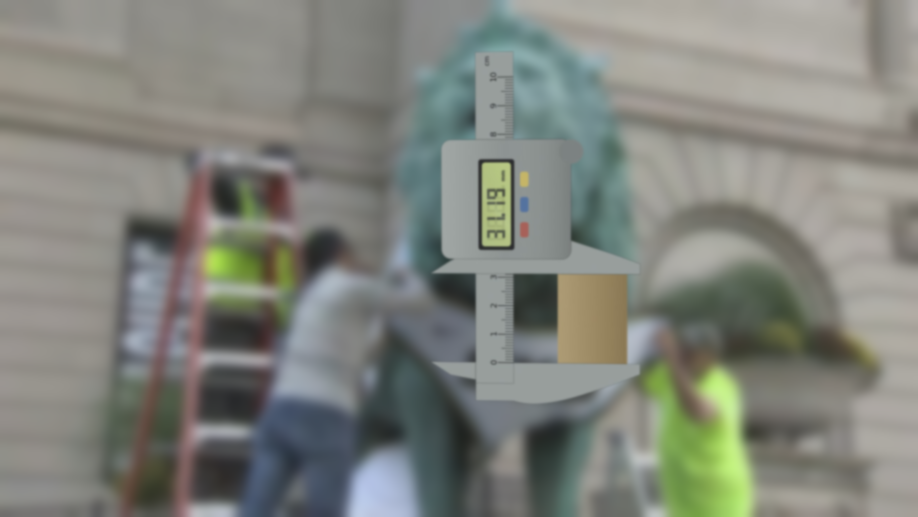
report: 31.19 (mm)
